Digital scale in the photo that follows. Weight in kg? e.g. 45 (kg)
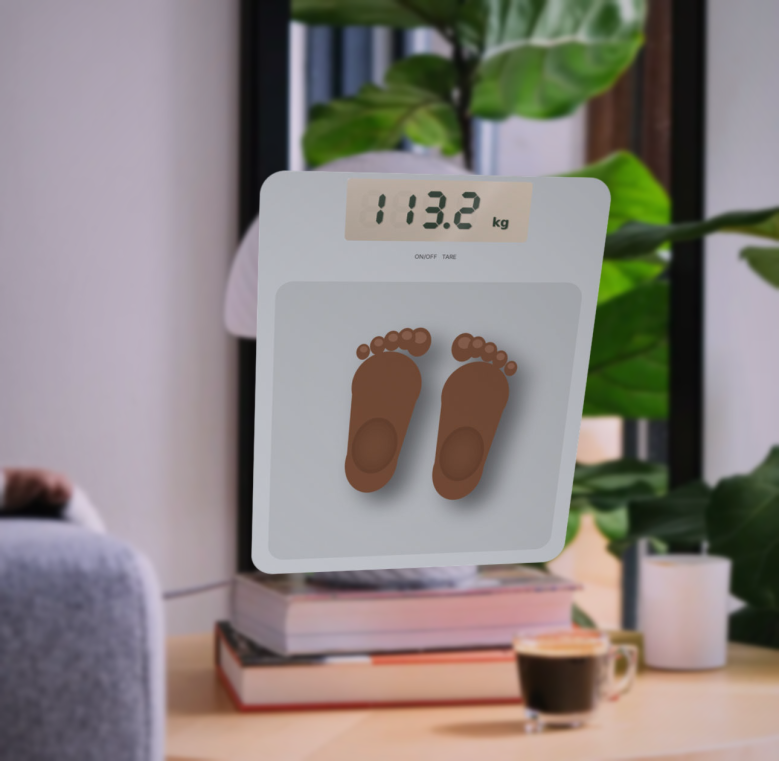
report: 113.2 (kg)
